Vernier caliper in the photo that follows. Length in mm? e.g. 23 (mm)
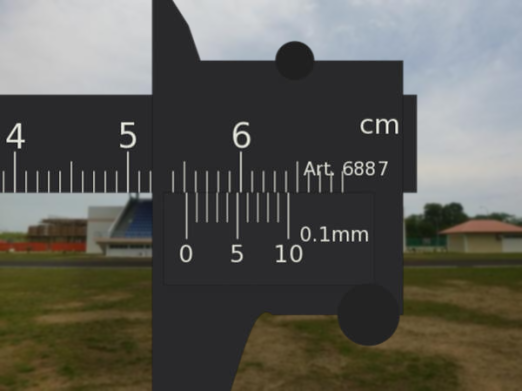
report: 55.2 (mm)
